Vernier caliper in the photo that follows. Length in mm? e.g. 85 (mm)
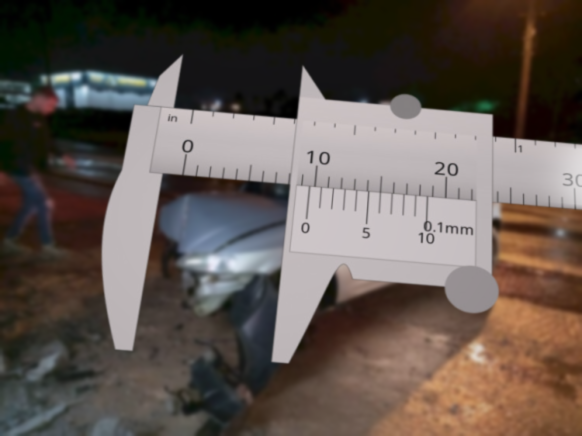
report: 9.6 (mm)
